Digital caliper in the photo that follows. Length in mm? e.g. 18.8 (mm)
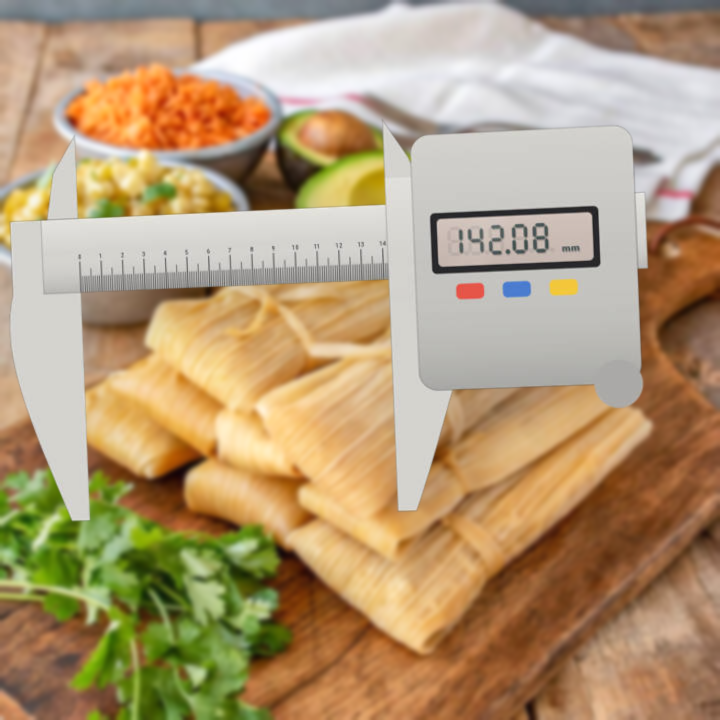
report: 142.08 (mm)
